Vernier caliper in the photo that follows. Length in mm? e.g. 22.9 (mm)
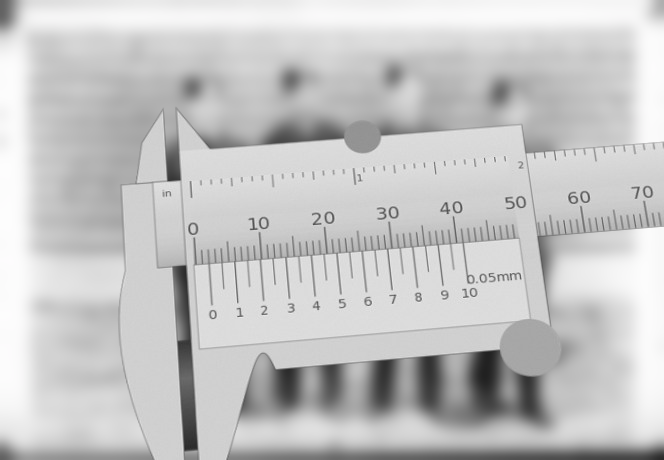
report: 2.0 (mm)
